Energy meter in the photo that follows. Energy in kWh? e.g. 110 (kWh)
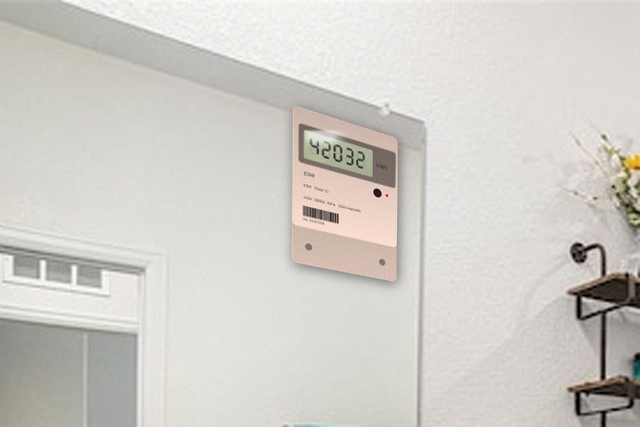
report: 42032 (kWh)
